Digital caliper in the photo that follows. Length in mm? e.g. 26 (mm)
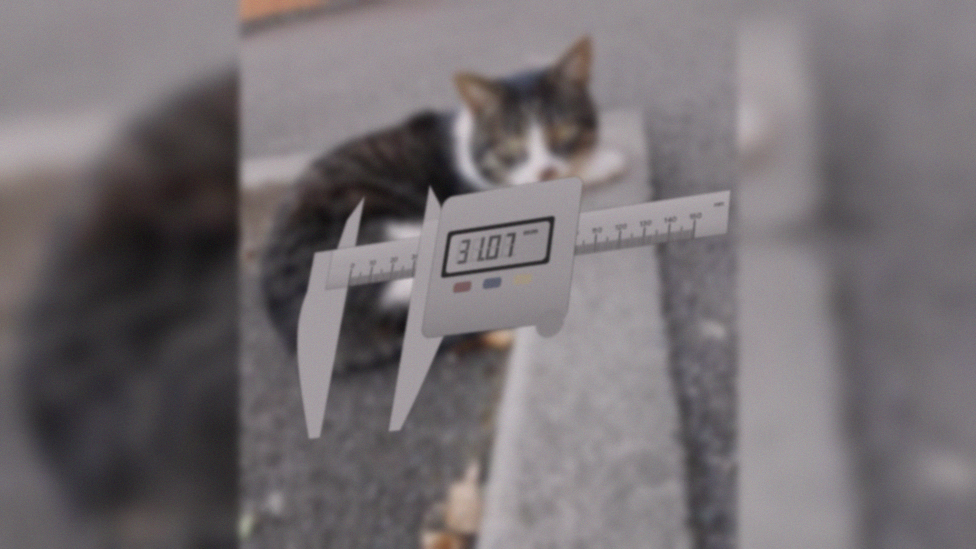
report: 31.07 (mm)
